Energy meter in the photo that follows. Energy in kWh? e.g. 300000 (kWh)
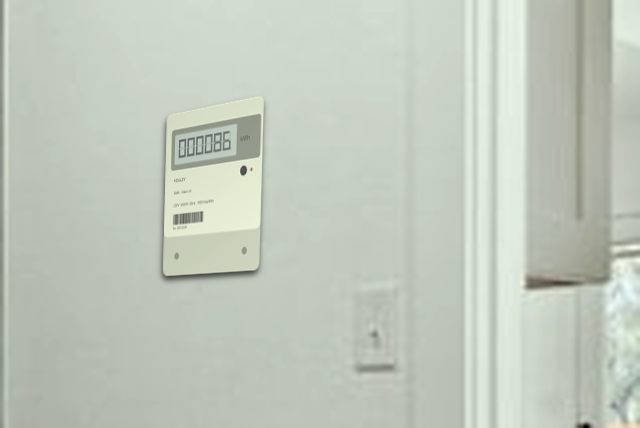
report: 86 (kWh)
